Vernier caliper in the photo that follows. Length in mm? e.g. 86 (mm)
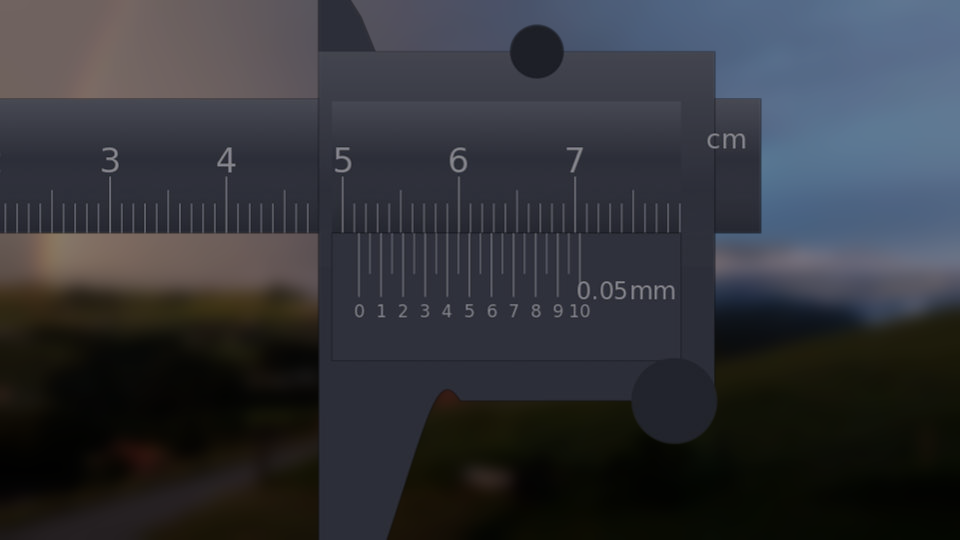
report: 51.4 (mm)
